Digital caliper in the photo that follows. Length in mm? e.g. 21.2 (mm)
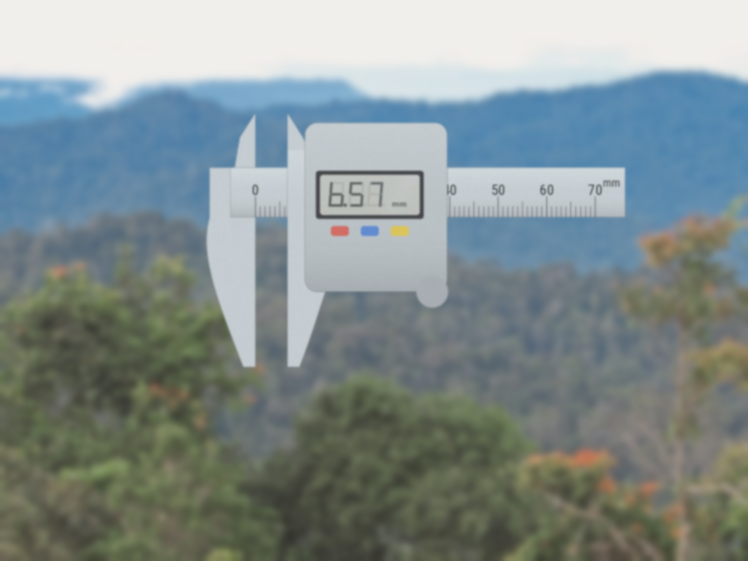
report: 6.57 (mm)
